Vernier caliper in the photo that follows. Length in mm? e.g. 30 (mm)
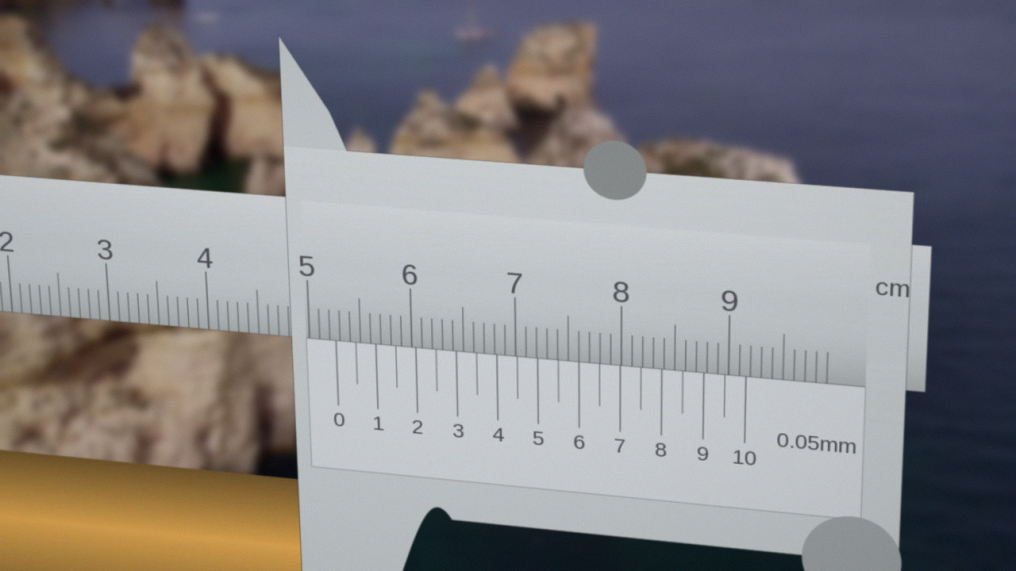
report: 52.6 (mm)
